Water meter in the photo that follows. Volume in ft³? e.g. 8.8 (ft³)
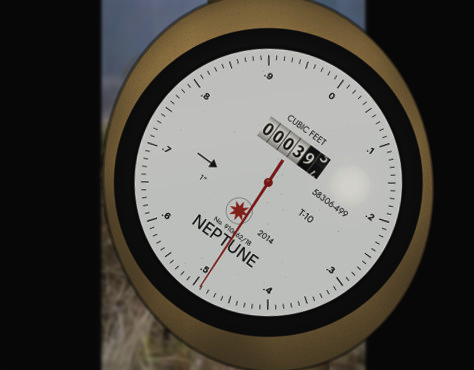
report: 393.49 (ft³)
